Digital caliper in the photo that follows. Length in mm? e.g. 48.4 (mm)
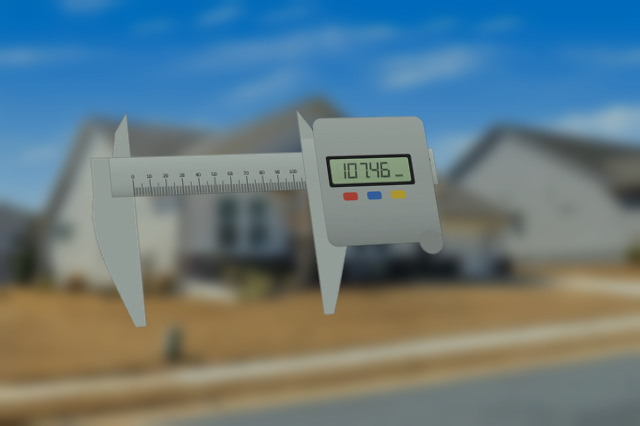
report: 107.46 (mm)
